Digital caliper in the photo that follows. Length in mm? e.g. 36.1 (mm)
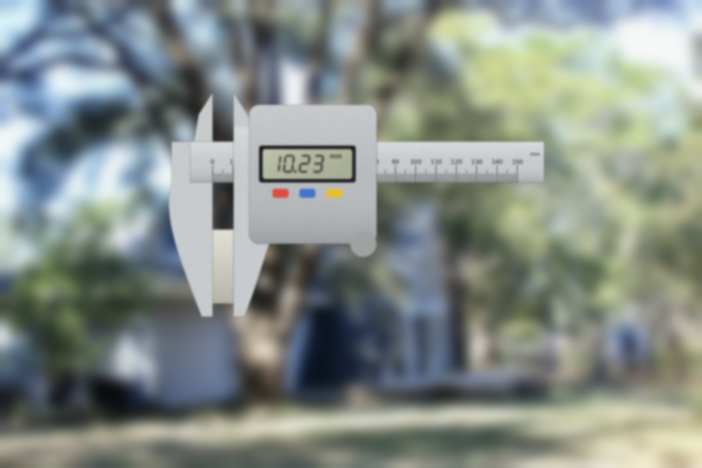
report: 10.23 (mm)
